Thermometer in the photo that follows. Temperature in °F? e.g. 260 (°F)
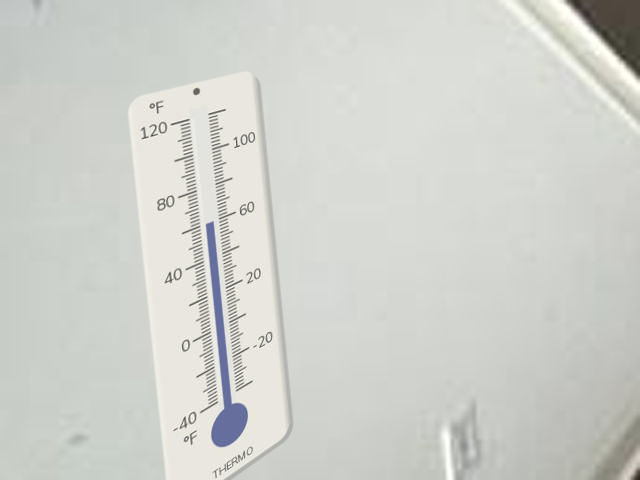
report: 60 (°F)
